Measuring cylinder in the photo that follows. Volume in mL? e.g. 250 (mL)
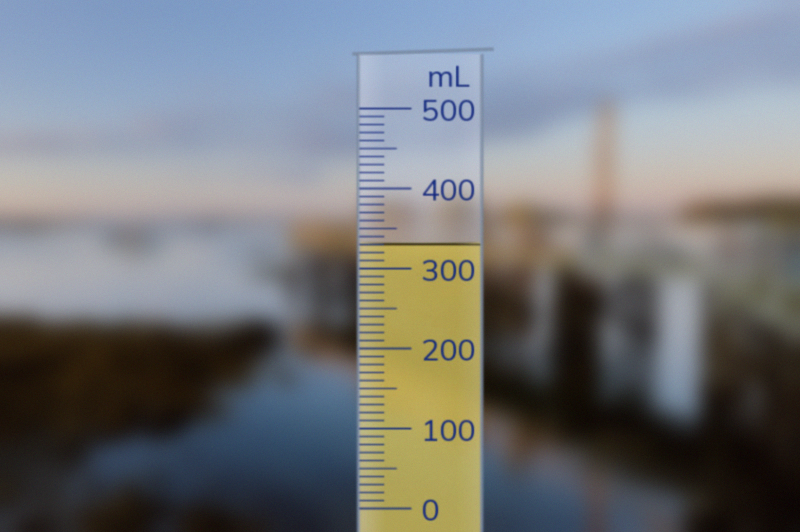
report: 330 (mL)
